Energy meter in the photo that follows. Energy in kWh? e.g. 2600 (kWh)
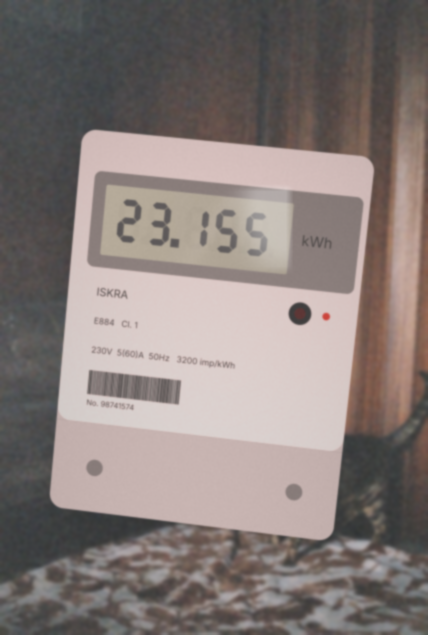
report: 23.155 (kWh)
